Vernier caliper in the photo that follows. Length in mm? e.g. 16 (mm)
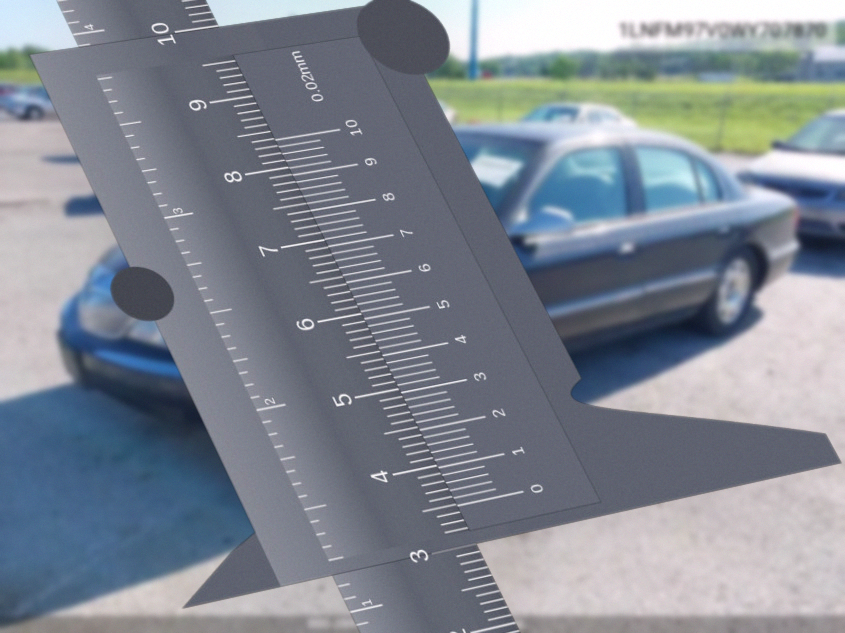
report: 34.8 (mm)
